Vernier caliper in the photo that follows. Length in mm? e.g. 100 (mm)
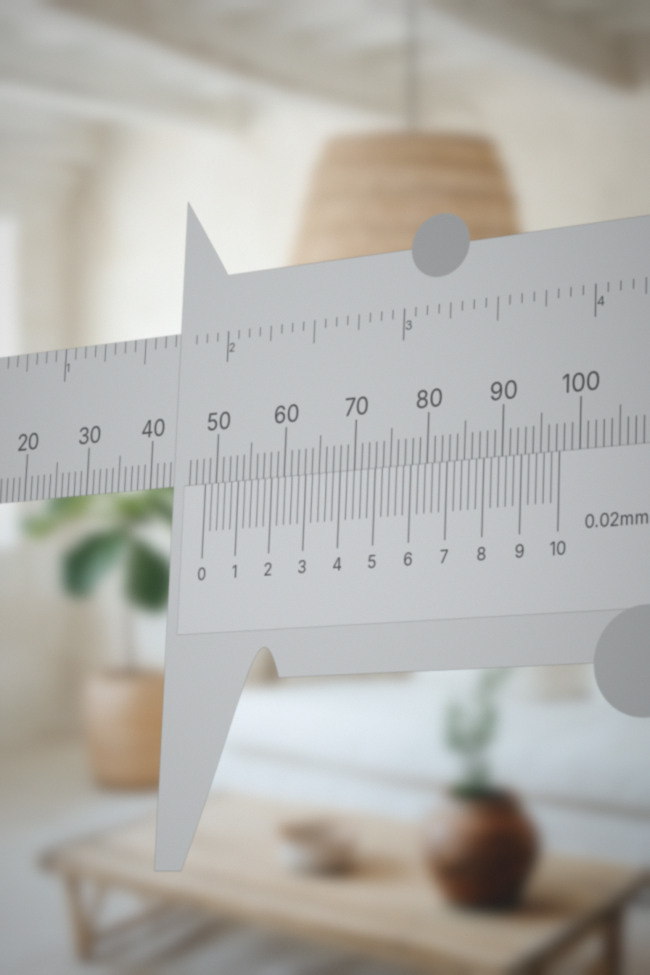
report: 48.4 (mm)
